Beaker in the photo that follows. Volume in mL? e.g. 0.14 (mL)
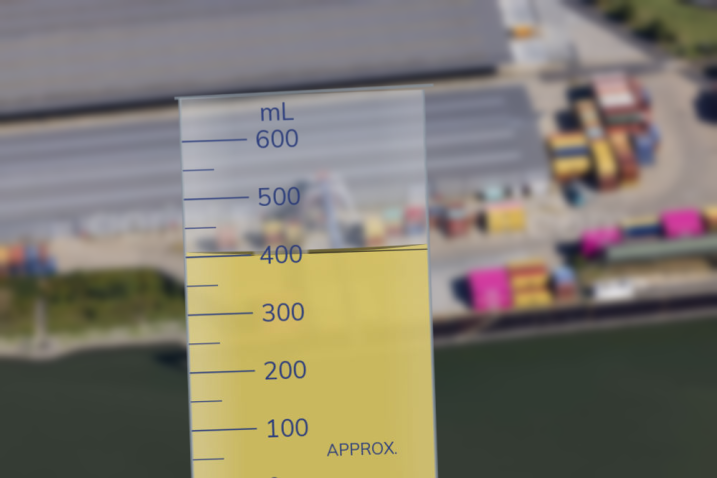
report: 400 (mL)
